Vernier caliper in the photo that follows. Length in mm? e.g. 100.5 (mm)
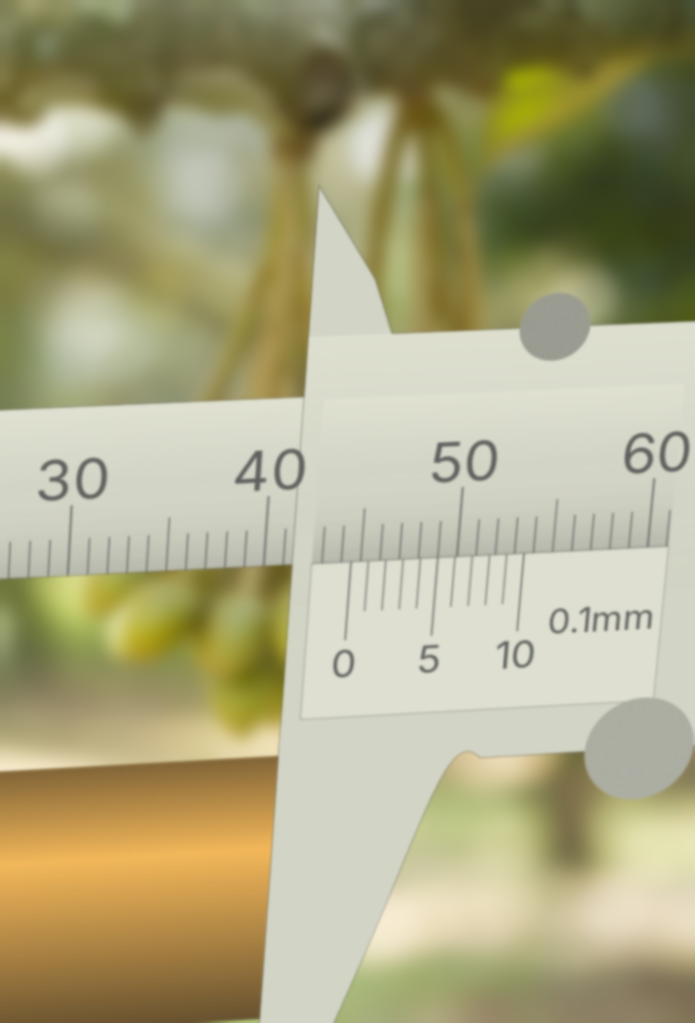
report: 44.5 (mm)
